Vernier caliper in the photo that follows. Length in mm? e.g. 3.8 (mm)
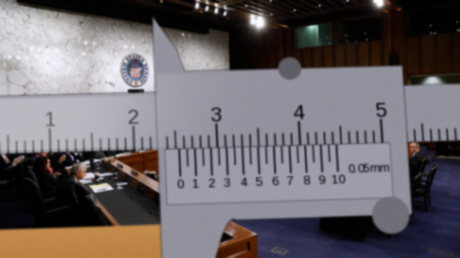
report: 25.4 (mm)
